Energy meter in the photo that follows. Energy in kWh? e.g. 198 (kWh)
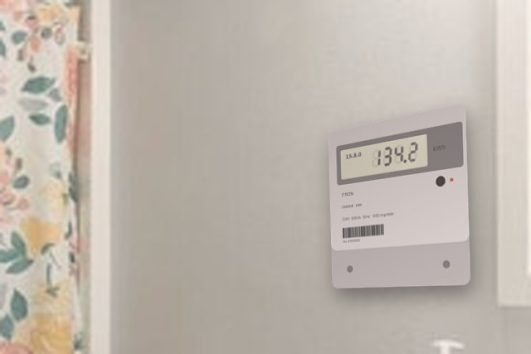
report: 134.2 (kWh)
